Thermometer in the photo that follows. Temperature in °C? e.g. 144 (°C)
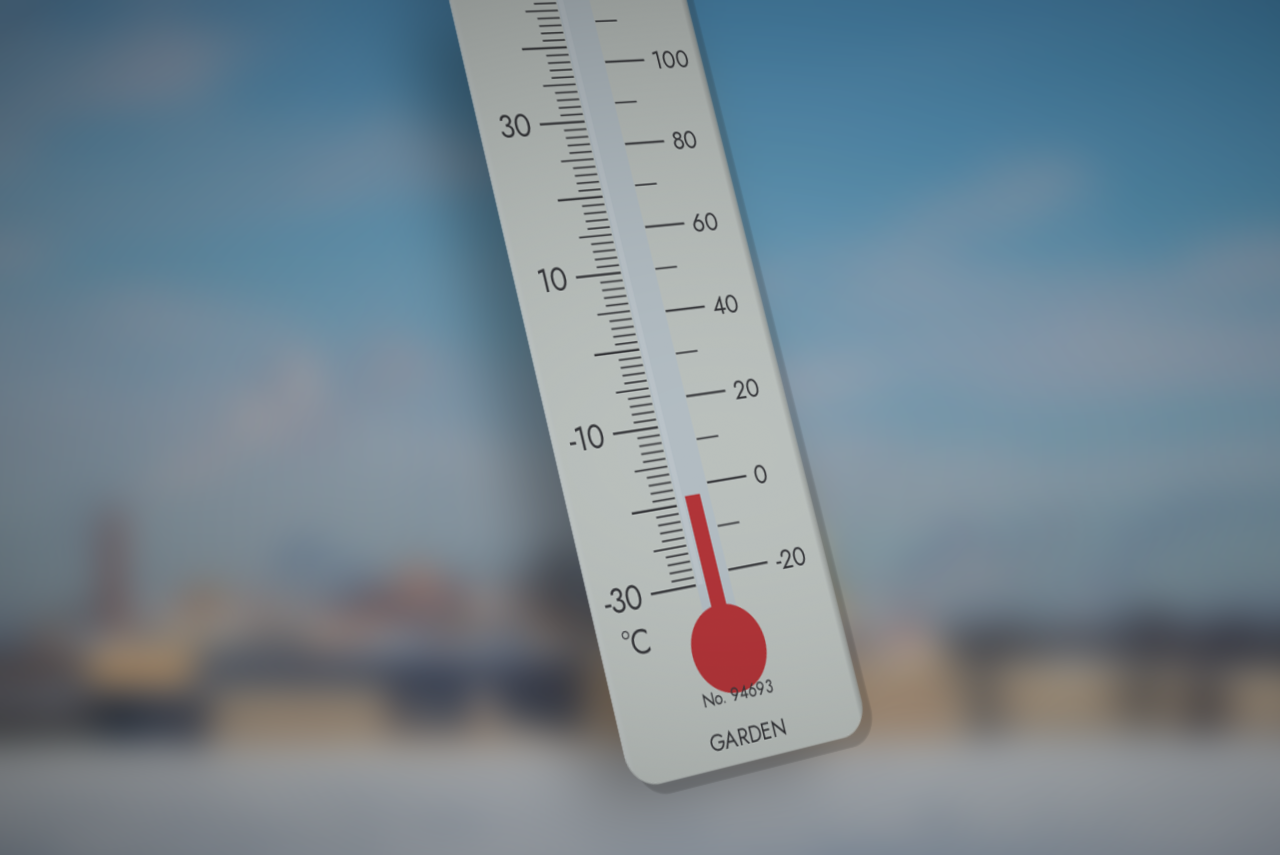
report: -19 (°C)
